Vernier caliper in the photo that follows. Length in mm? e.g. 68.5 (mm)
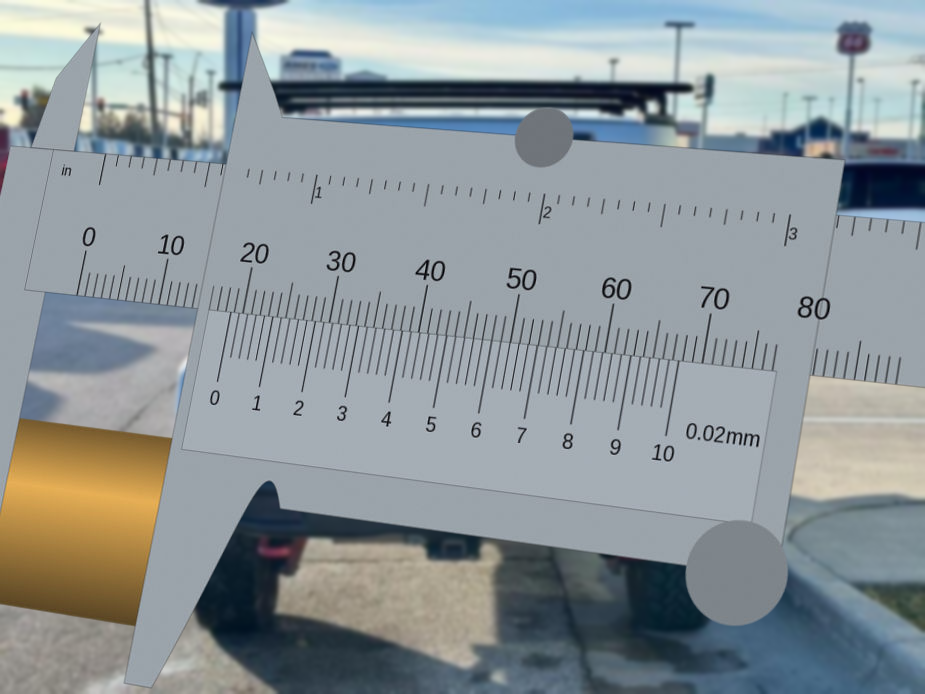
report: 18.6 (mm)
